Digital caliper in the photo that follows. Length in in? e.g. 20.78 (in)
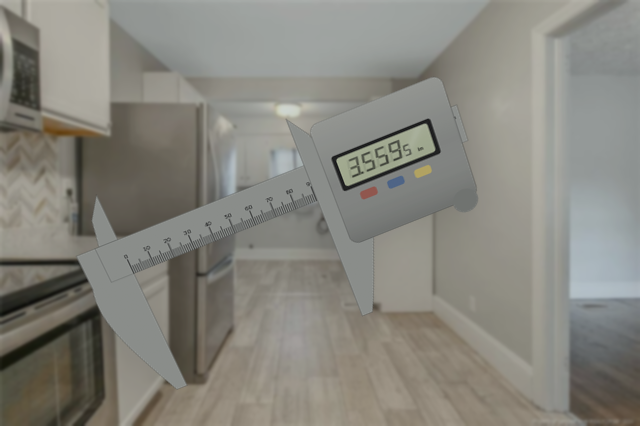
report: 3.5595 (in)
